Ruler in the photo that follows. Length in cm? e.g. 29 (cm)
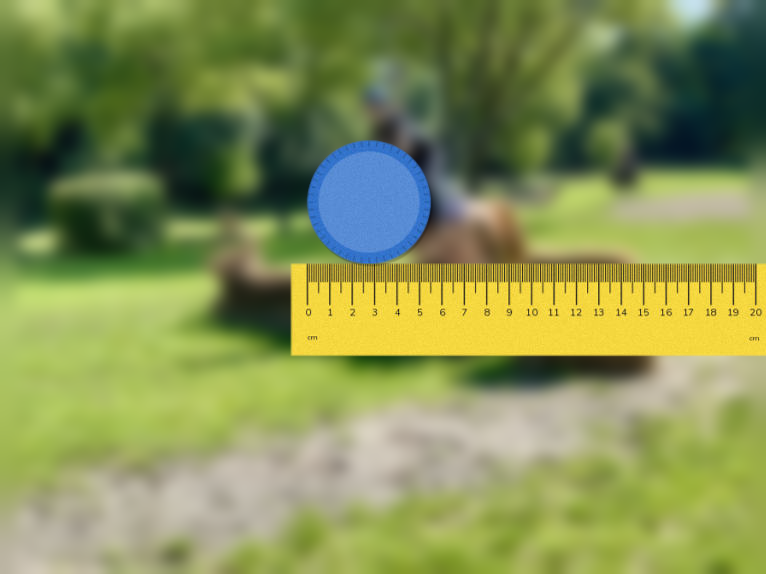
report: 5.5 (cm)
